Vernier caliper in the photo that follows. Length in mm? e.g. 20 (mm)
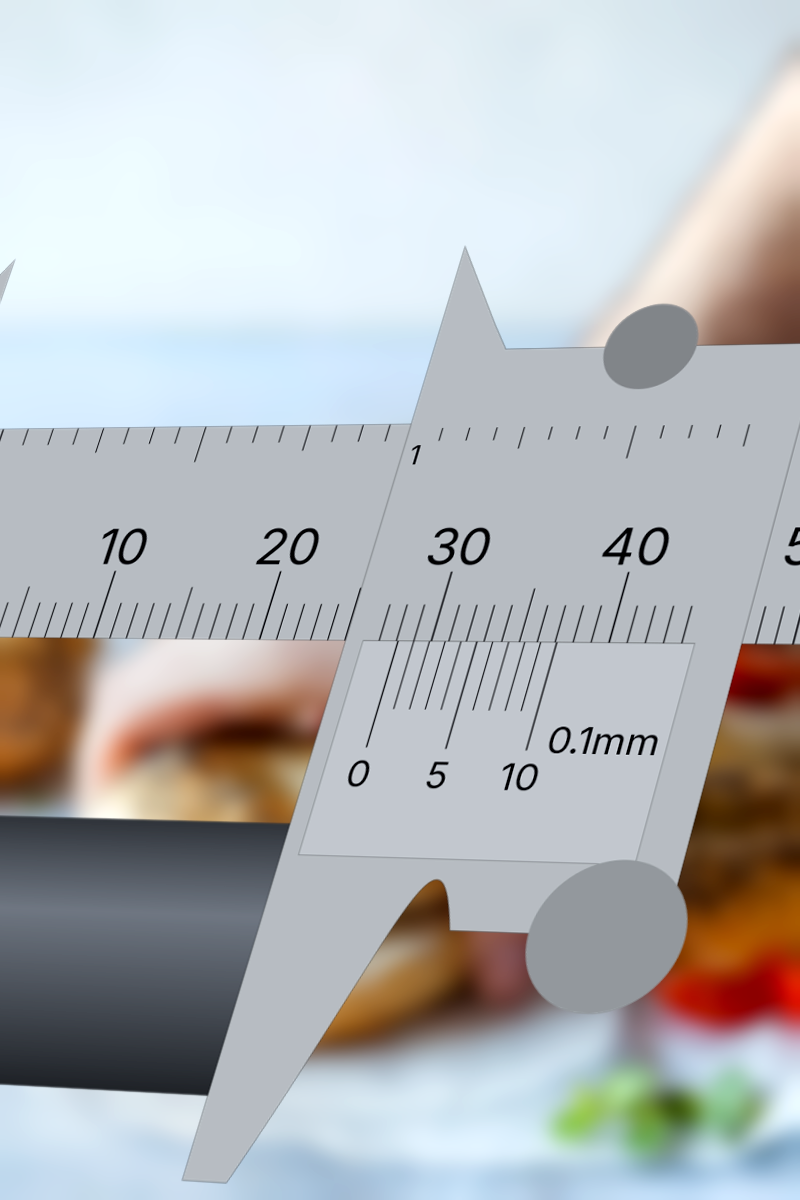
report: 28.1 (mm)
